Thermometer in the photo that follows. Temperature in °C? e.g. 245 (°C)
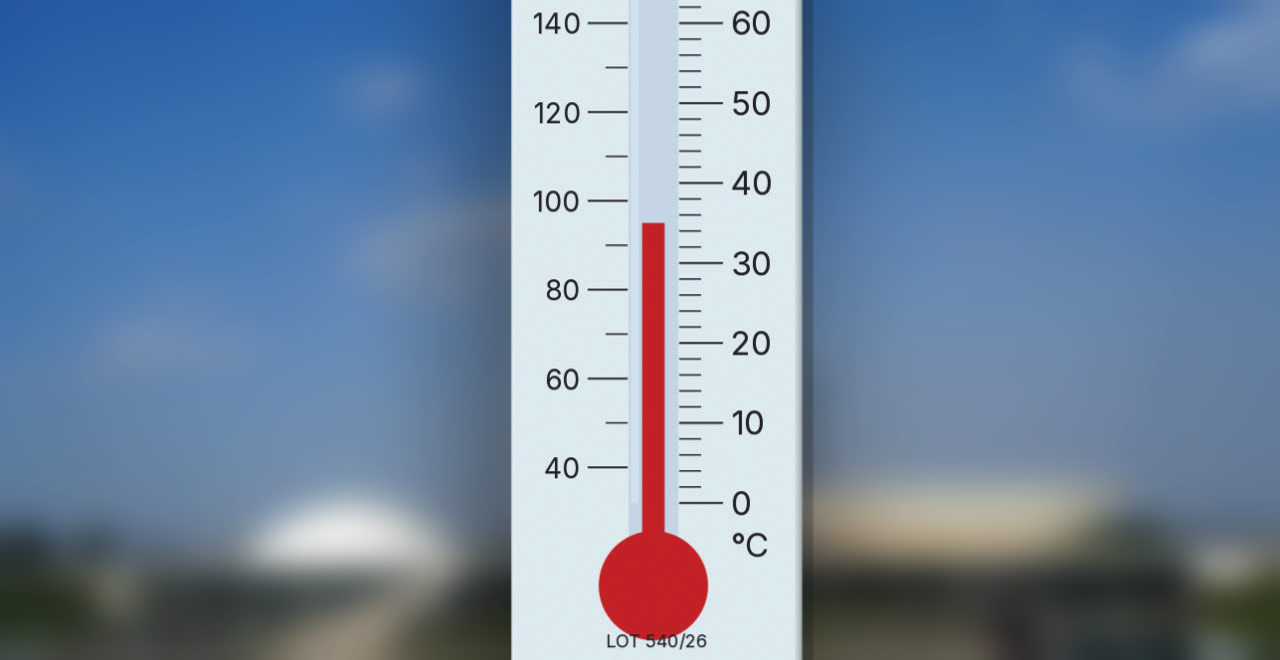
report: 35 (°C)
